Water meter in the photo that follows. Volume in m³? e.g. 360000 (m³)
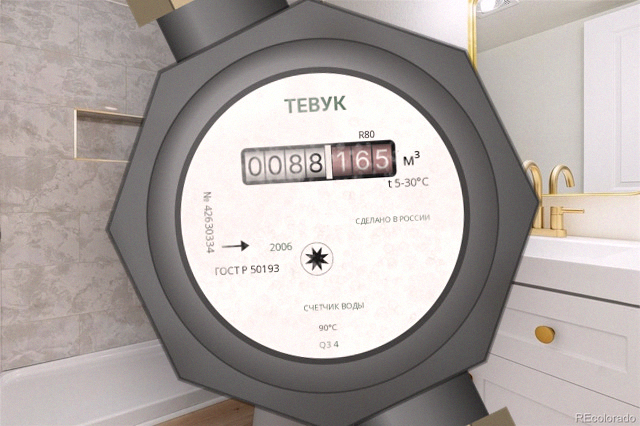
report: 88.165 (m³)
